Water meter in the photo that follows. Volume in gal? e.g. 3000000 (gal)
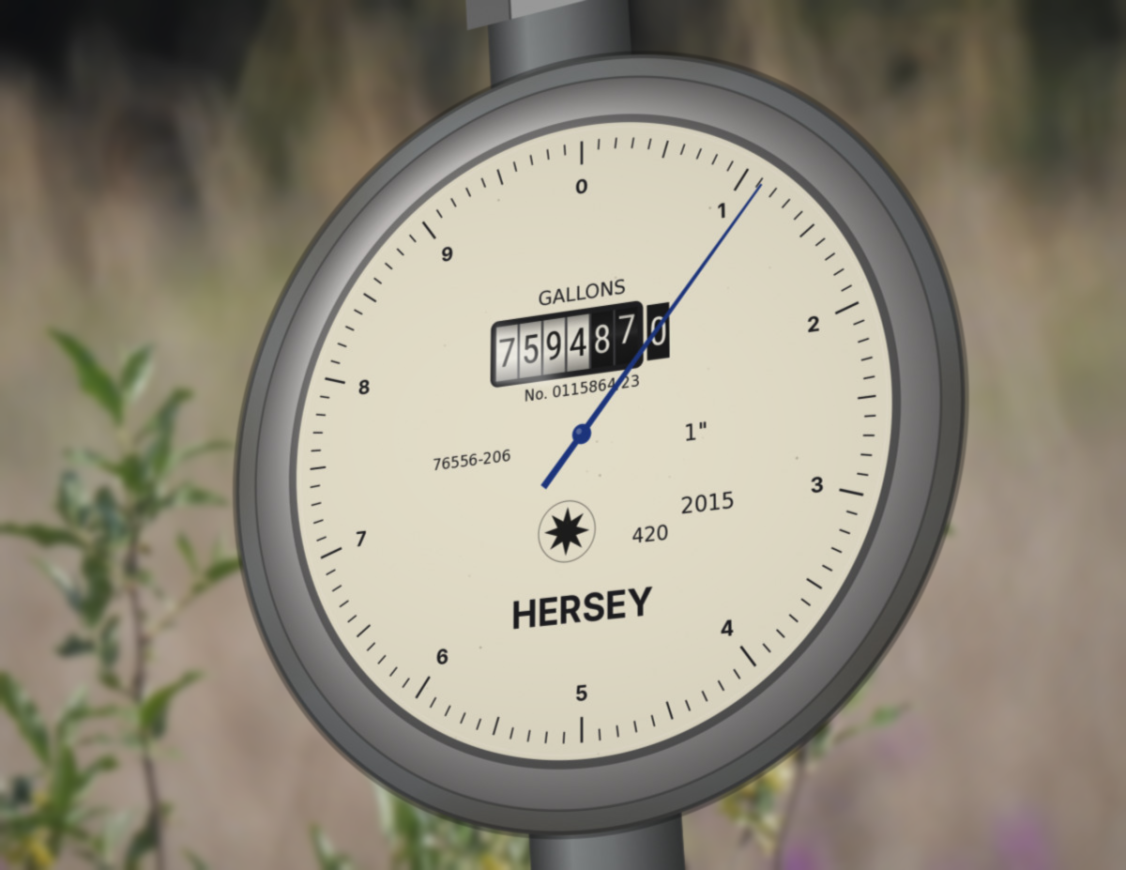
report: 7594871.1 (gal)
